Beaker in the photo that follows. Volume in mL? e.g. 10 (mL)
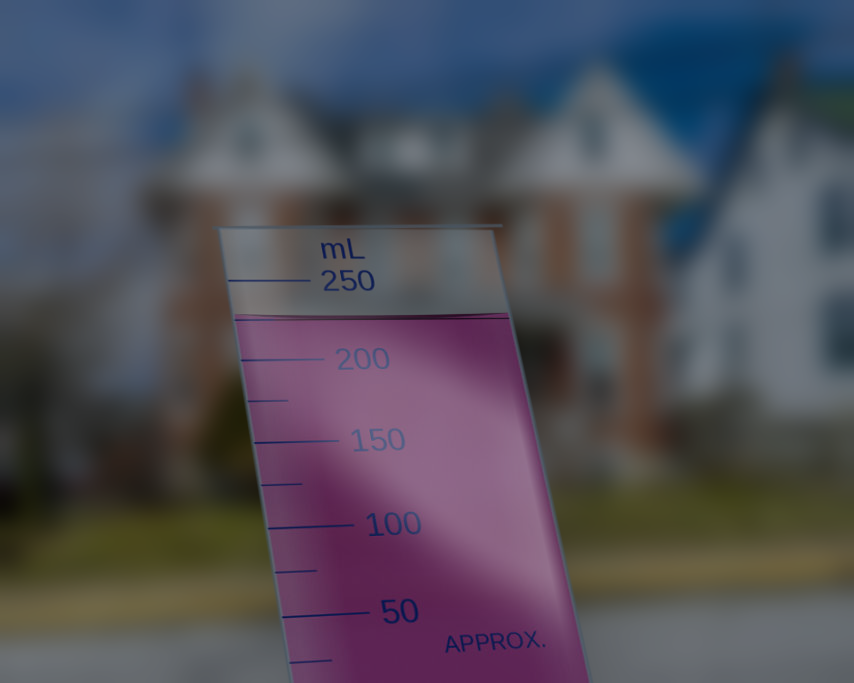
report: 225 (mL)
